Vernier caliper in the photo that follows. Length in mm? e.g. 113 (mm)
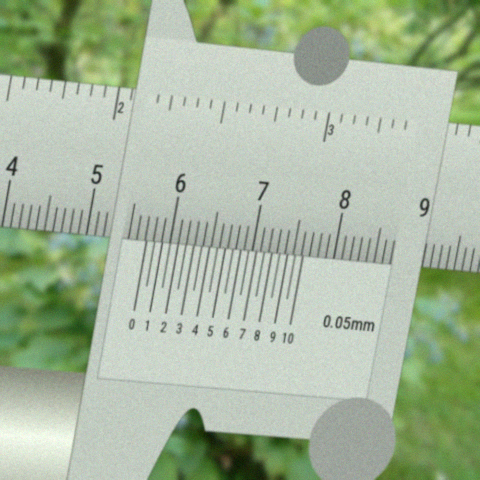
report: 57.2 (mm)
